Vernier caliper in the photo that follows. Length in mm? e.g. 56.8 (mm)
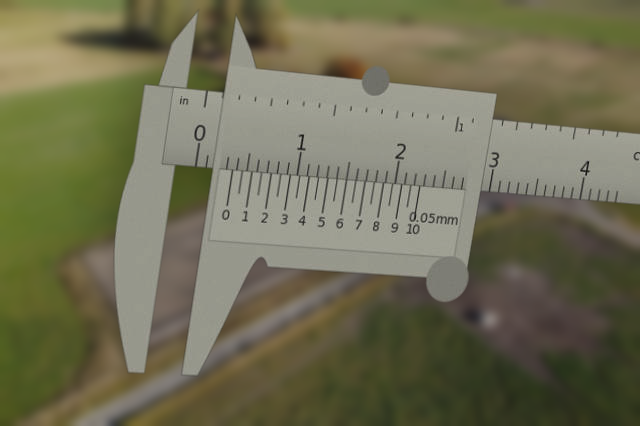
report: 3.6 (mm)
